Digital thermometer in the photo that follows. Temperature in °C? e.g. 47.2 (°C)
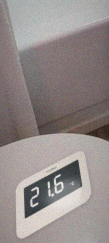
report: 21.6 (°C)
